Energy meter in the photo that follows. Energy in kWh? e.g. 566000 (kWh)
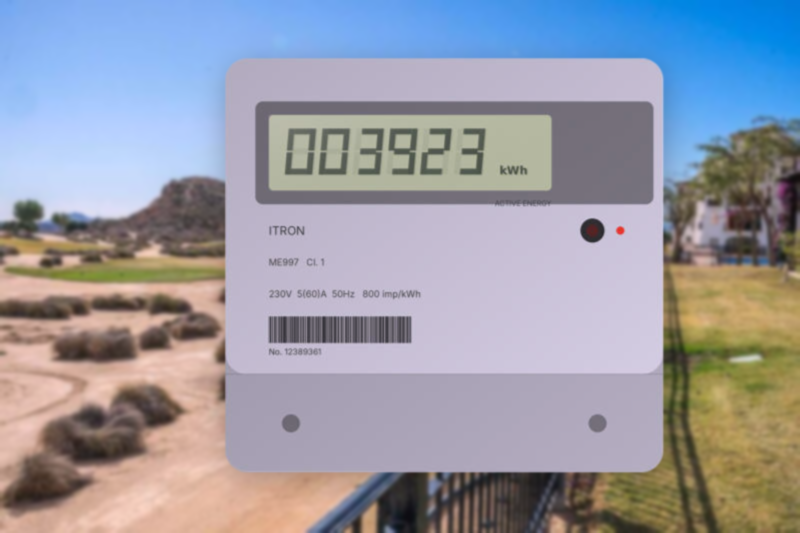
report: 3923 (kWh)
